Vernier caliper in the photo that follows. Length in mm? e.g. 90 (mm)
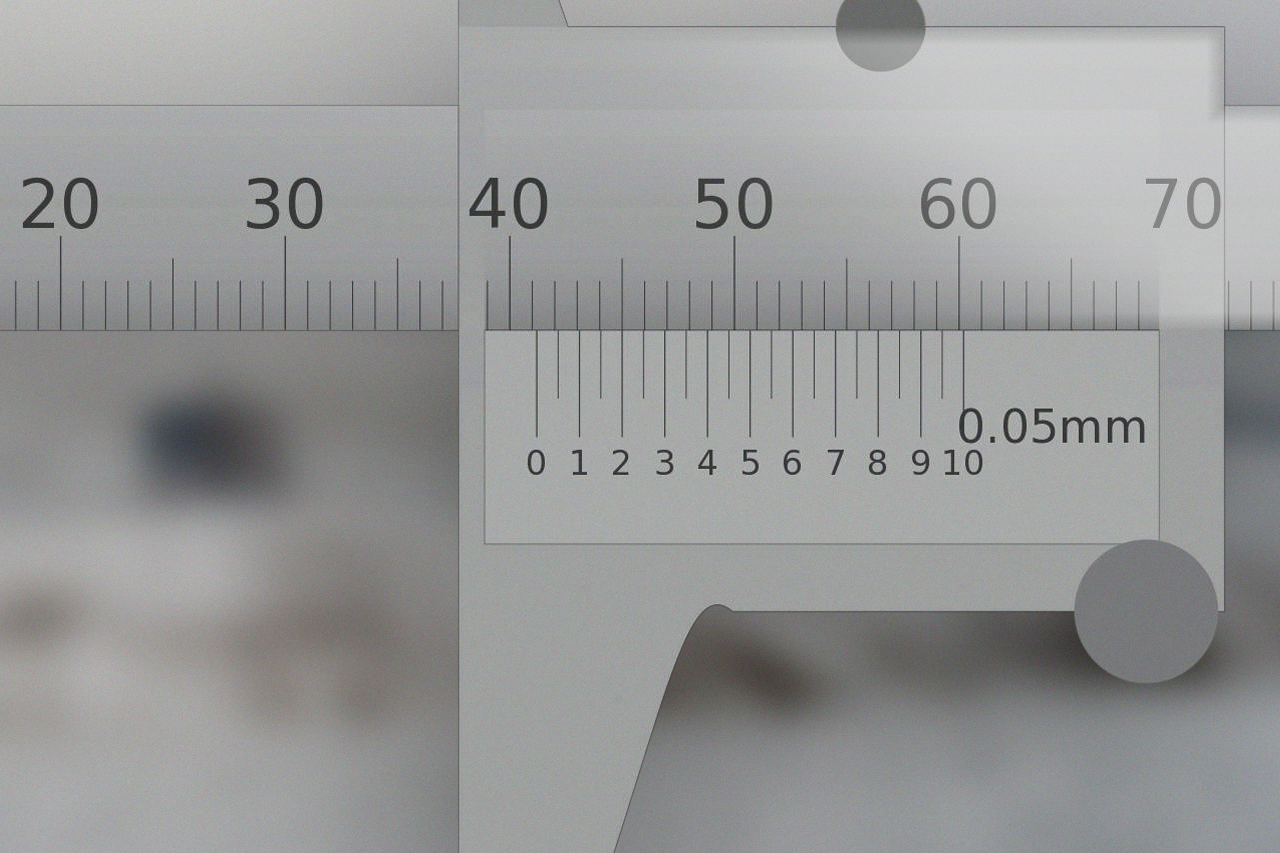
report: 41.20 (mm)
